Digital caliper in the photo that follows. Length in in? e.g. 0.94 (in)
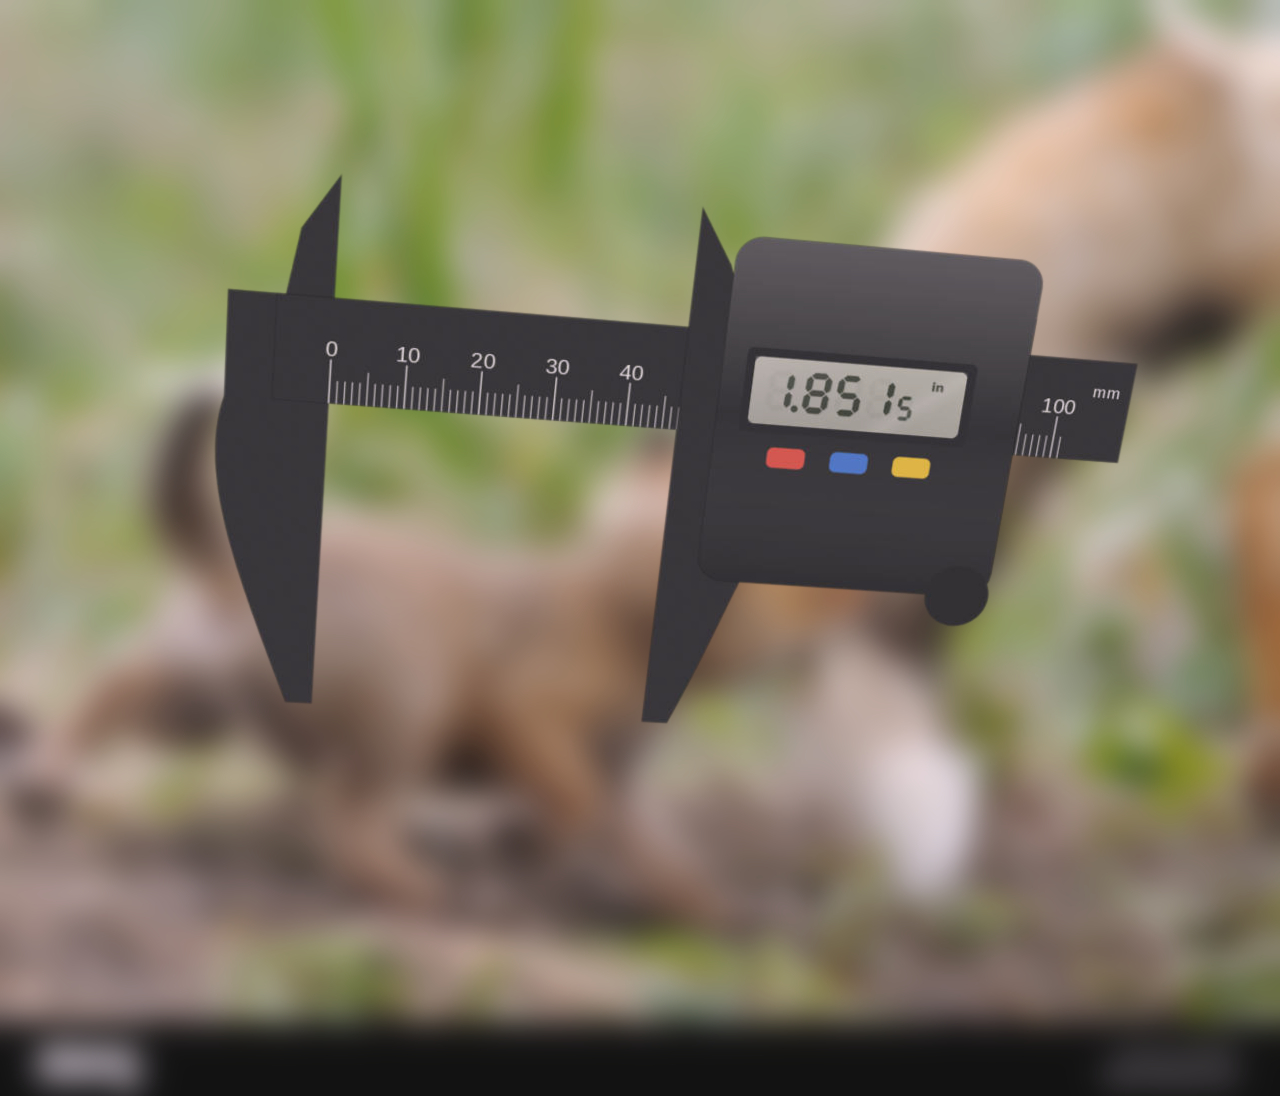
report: 1.8515 (in)
